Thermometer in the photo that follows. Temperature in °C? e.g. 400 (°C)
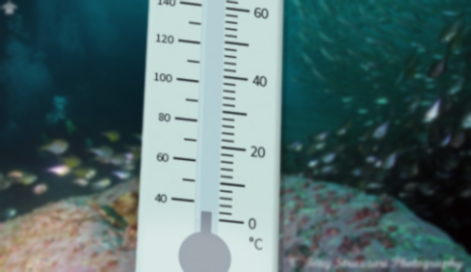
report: 2 (°C)
